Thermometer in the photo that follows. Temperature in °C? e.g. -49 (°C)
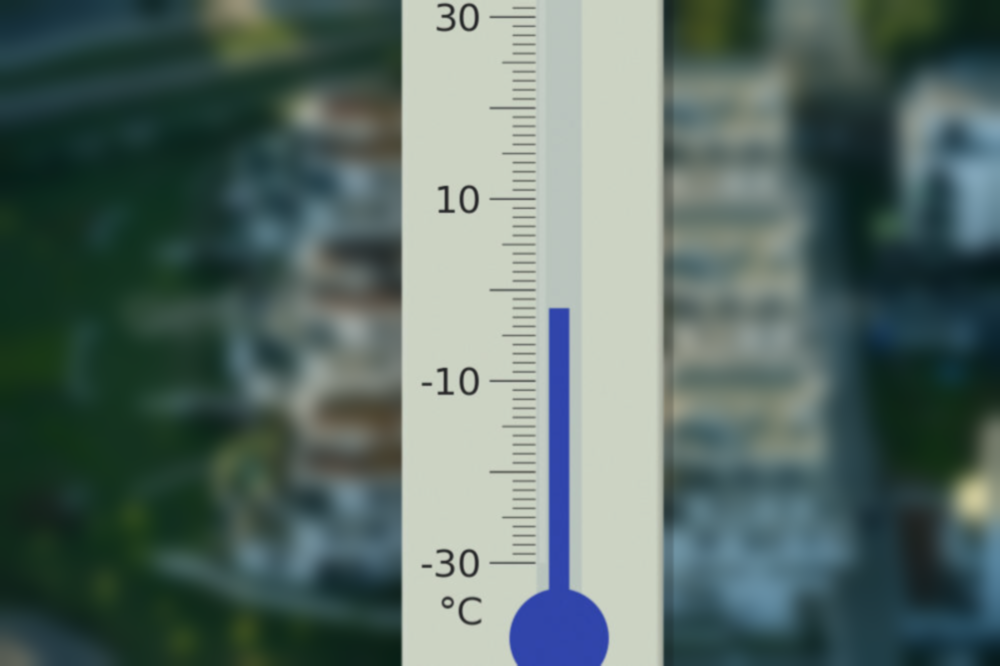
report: -2 (°C)
